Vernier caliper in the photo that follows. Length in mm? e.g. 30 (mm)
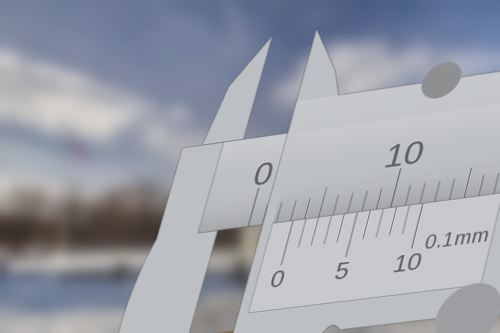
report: 3.2 (mm)
